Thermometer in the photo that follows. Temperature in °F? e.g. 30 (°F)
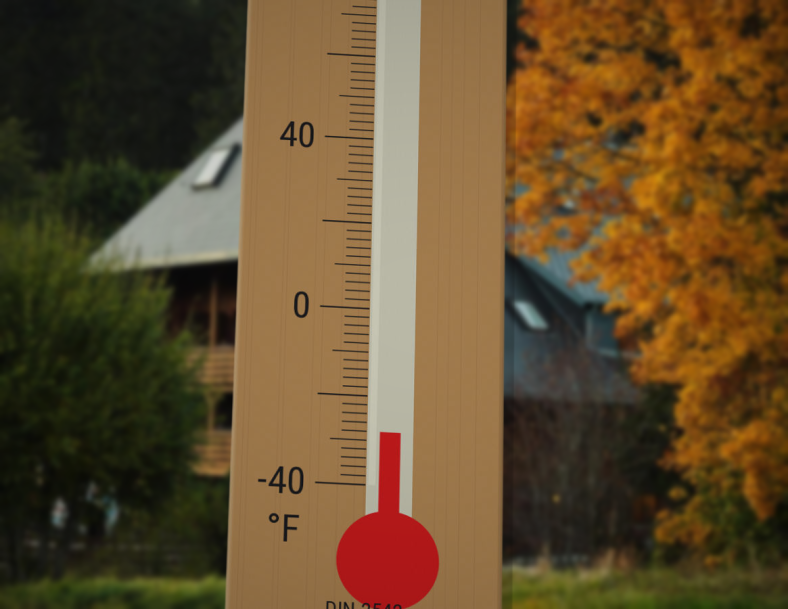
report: -28 (°F)
